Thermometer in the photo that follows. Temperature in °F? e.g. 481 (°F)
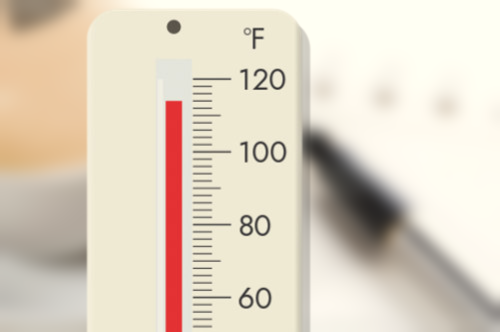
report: 114 (°F)
